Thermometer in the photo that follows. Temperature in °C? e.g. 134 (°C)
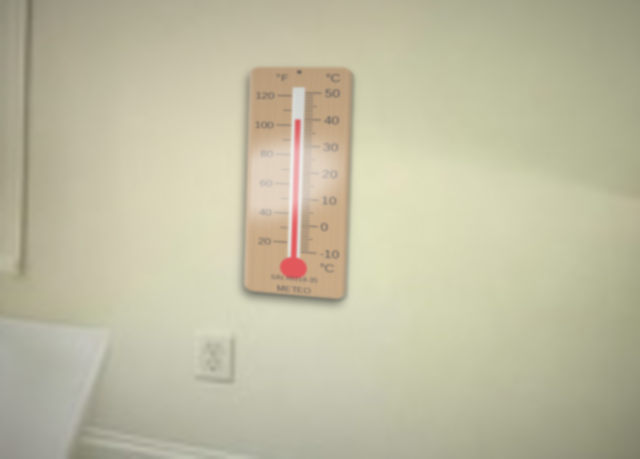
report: 40 (°C)
